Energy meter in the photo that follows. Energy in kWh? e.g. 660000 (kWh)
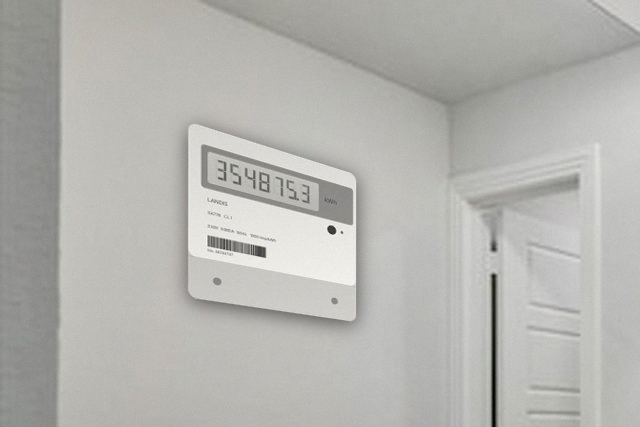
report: 354875.3 (kWh)
